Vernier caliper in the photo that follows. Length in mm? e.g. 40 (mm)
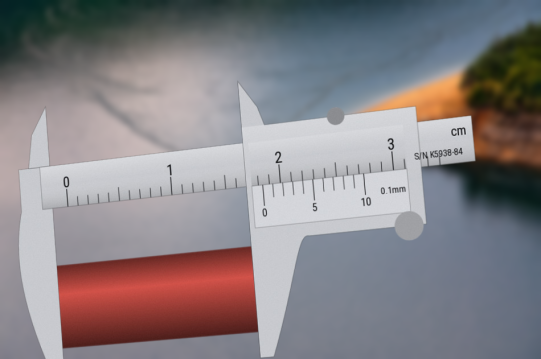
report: 18.4 (mm)
